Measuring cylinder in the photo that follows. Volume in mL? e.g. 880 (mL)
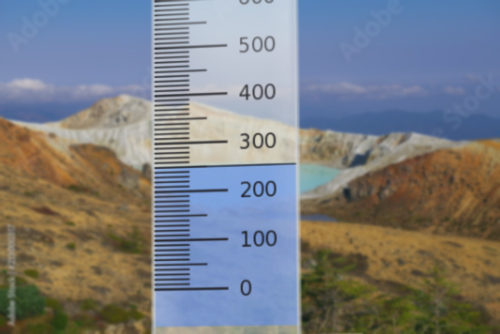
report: 250 (mL)
